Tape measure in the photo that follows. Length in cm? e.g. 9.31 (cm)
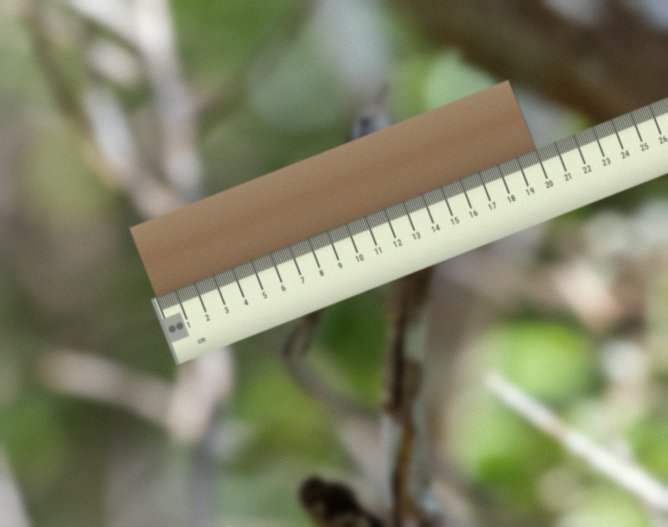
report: 20 (cm)
